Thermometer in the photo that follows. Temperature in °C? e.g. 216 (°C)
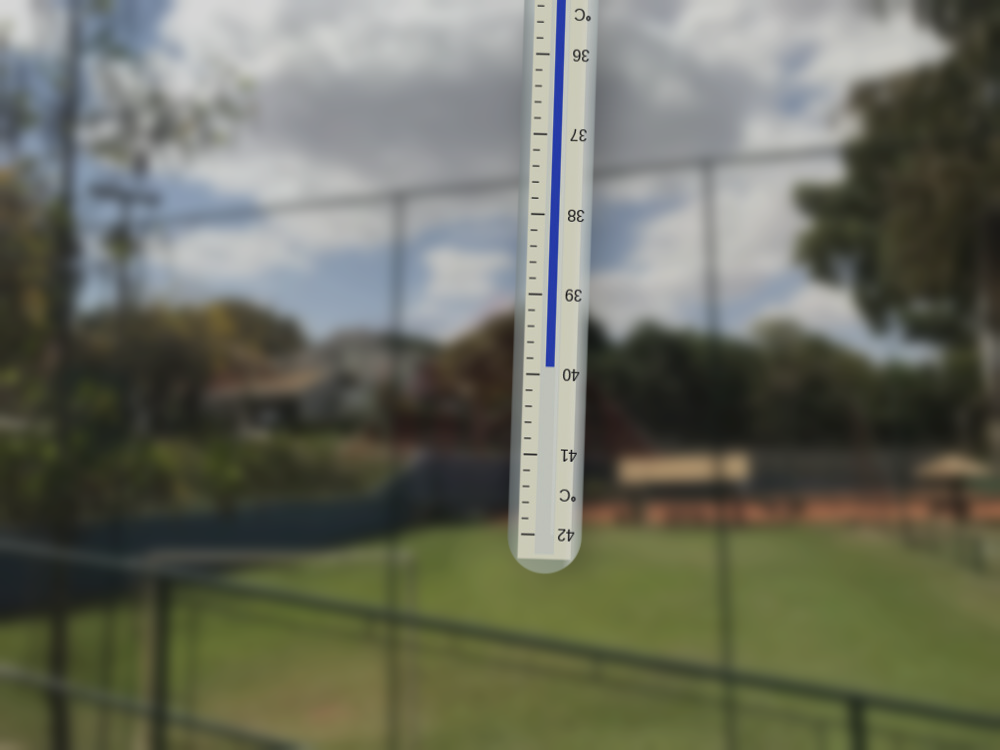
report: 39.9 (°C)
